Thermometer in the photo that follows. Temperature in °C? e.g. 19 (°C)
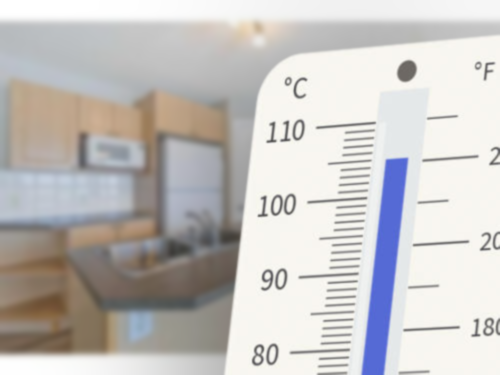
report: 105 (°C)
